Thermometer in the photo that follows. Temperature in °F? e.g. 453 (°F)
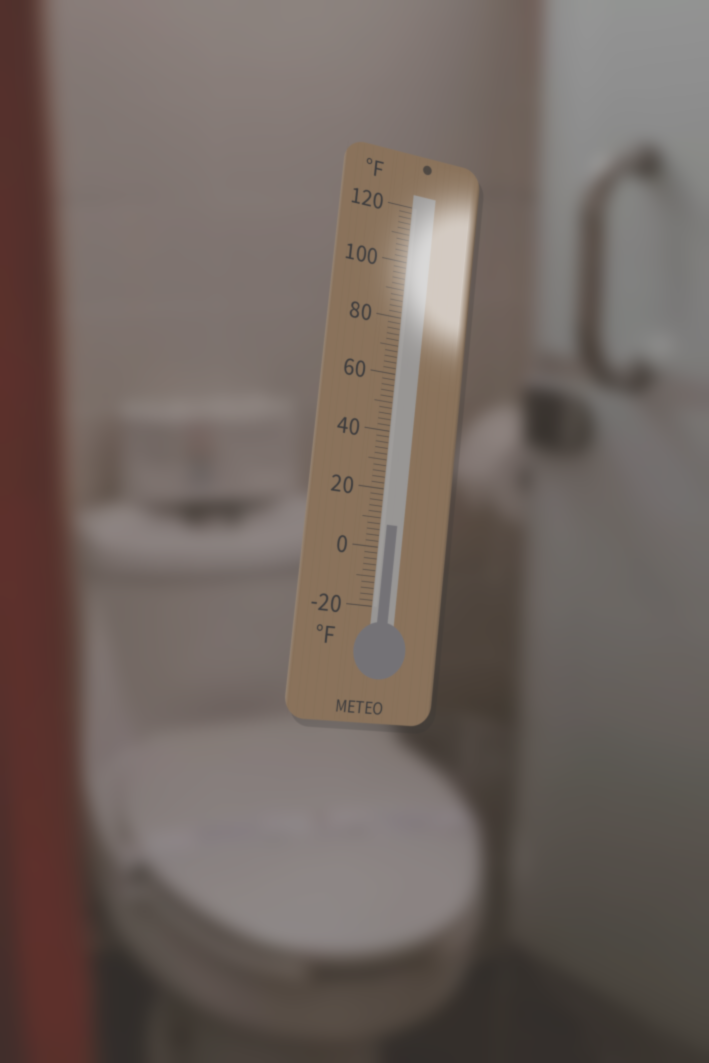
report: 8 (°F)
